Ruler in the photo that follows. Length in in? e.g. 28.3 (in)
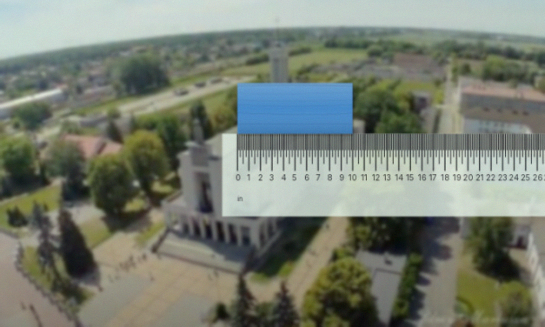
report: 10 (in)
